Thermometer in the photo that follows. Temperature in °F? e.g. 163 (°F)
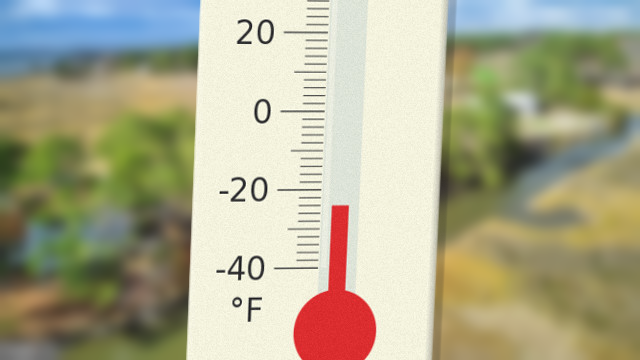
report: -24 (°F)
